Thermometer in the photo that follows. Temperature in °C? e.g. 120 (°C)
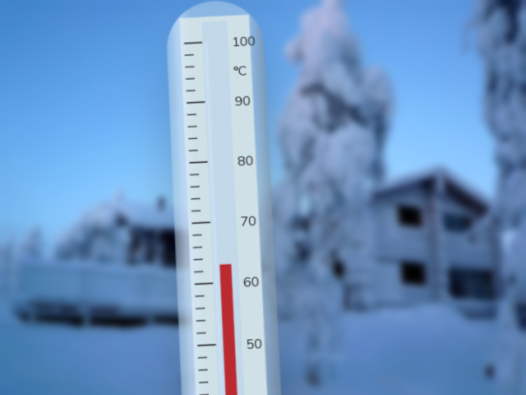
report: 63 (°C)
